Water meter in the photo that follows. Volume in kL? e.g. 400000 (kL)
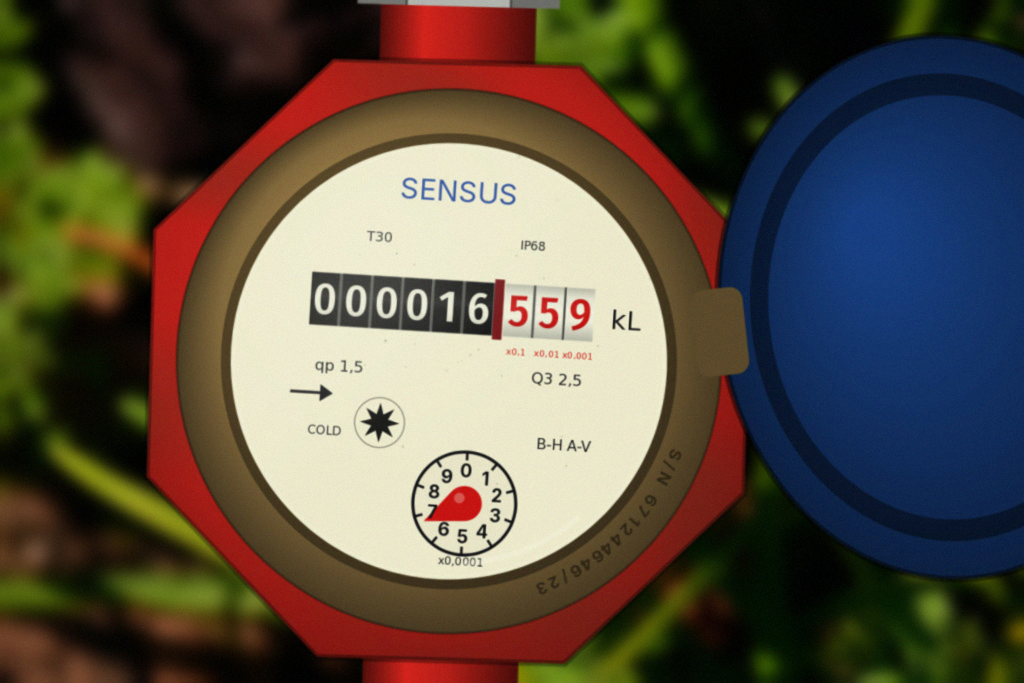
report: 16.5596 (kL)
